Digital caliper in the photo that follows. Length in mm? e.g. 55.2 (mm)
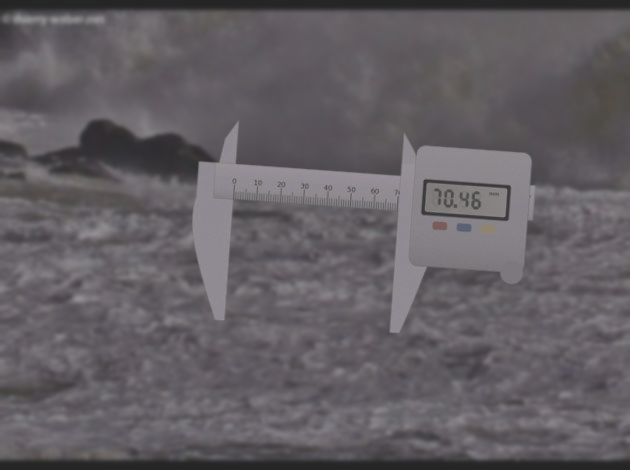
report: 70.46 (mm)
